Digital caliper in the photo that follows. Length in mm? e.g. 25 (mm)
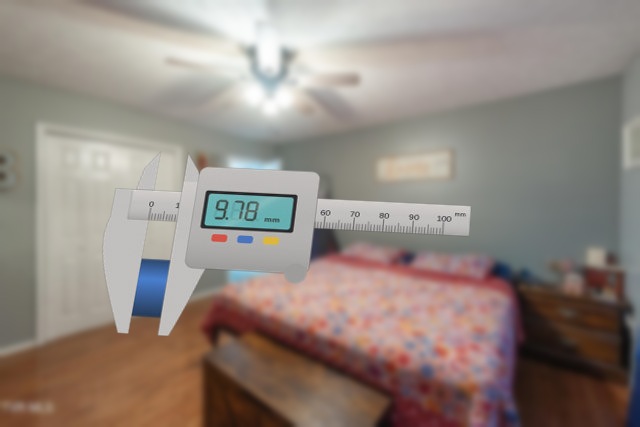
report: 9.78 (mm)
